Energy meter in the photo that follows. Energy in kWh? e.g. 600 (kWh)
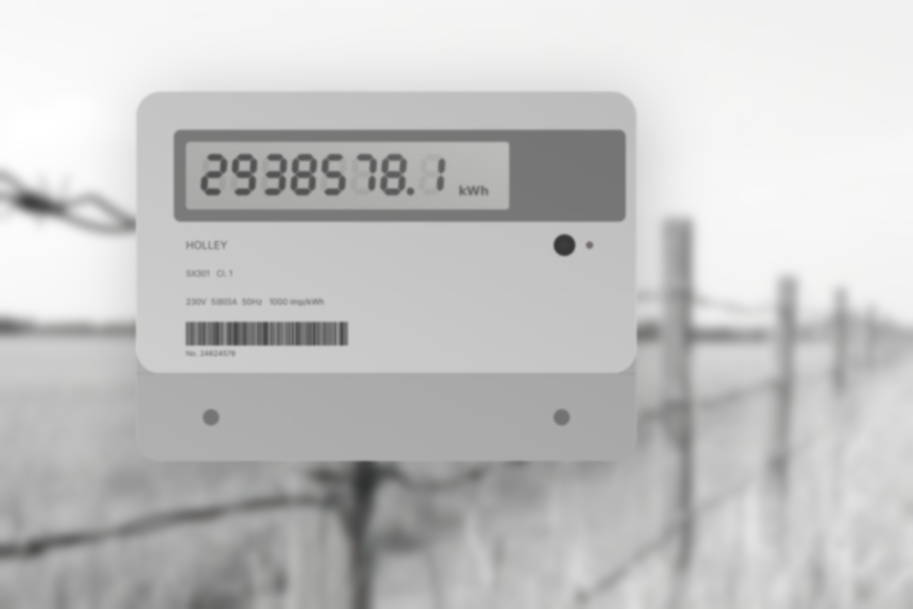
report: 2938578.1 (kWh)
